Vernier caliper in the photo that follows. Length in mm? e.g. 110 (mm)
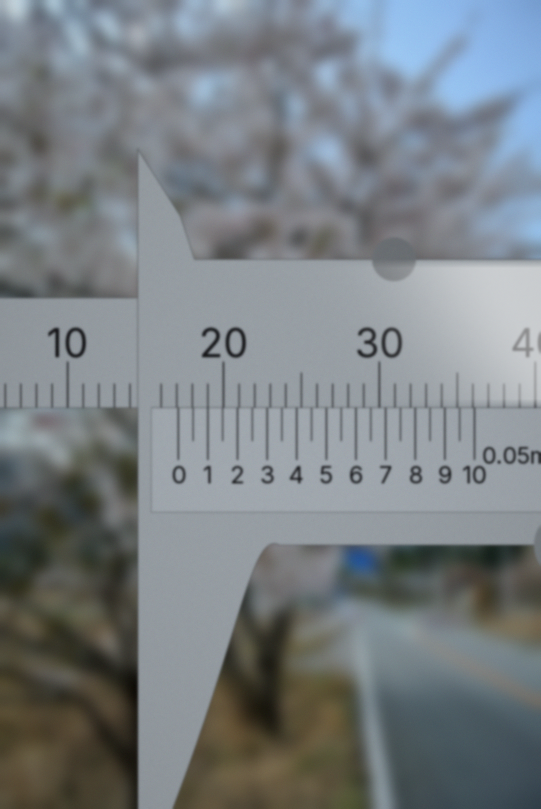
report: 17.1 (mm)
